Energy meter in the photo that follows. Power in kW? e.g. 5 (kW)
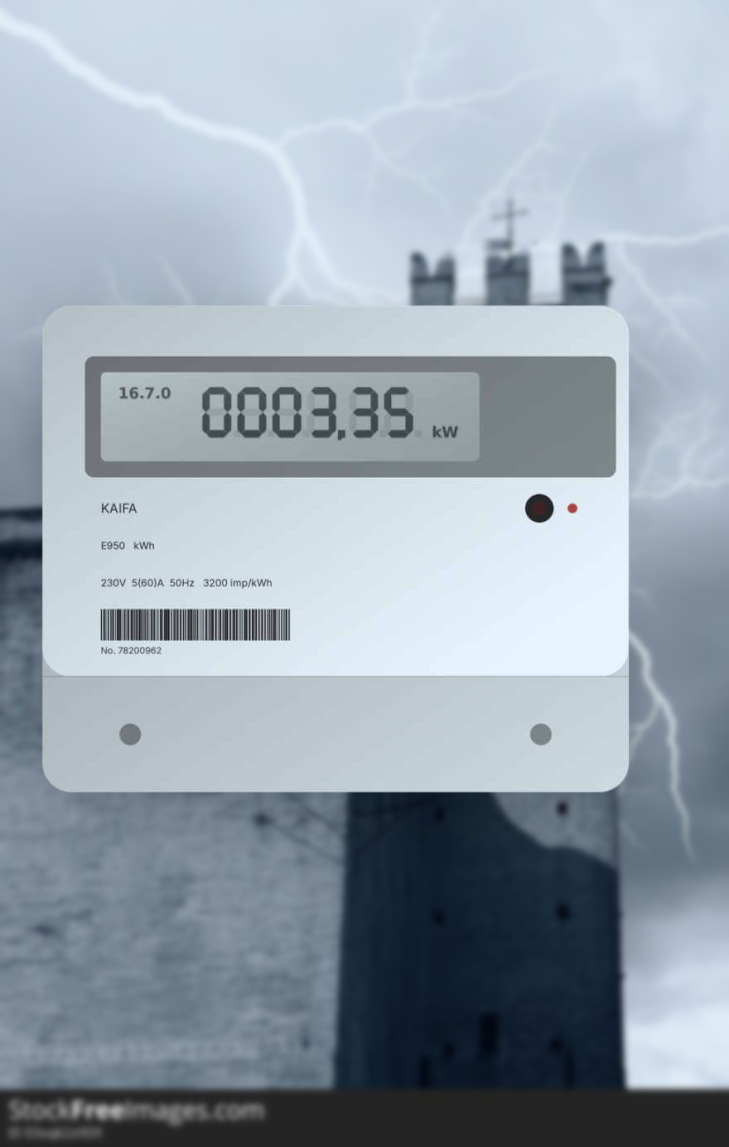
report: 3.35 (kW)
